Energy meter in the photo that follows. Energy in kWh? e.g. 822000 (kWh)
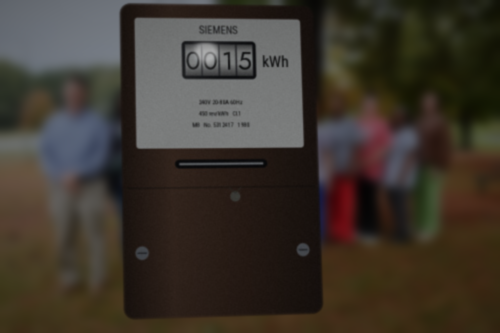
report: 15 (kWh)
